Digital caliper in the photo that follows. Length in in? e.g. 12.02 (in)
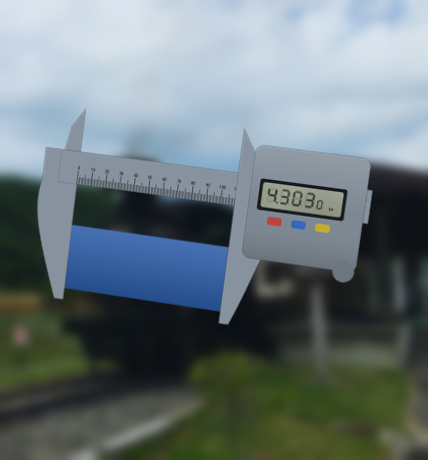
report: 4.3030 (in)
